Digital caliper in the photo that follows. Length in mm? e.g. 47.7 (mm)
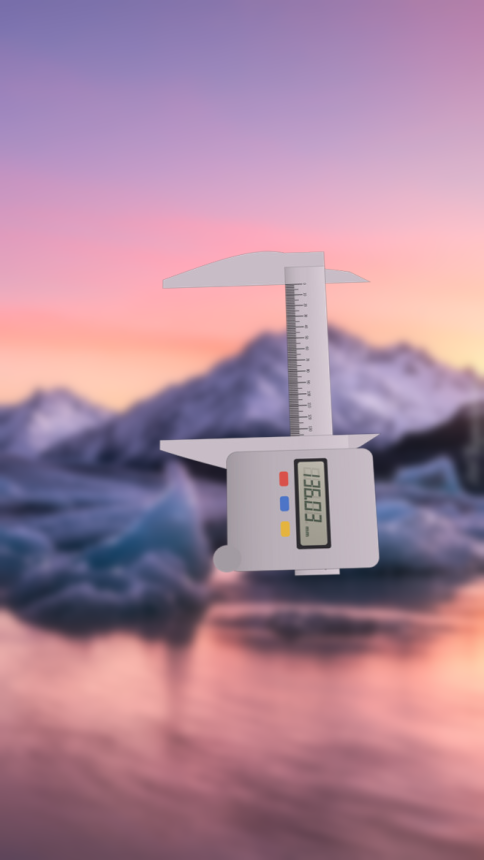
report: 136.03 (mm)
